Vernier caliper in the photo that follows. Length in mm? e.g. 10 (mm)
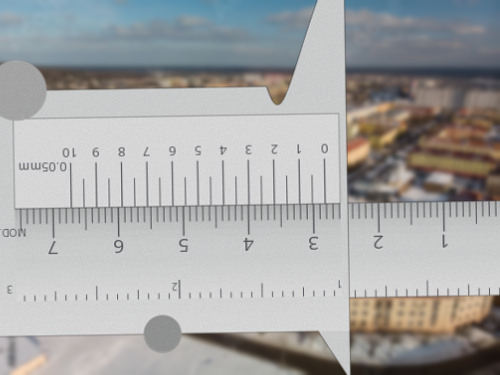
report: 28.2 (mm)
